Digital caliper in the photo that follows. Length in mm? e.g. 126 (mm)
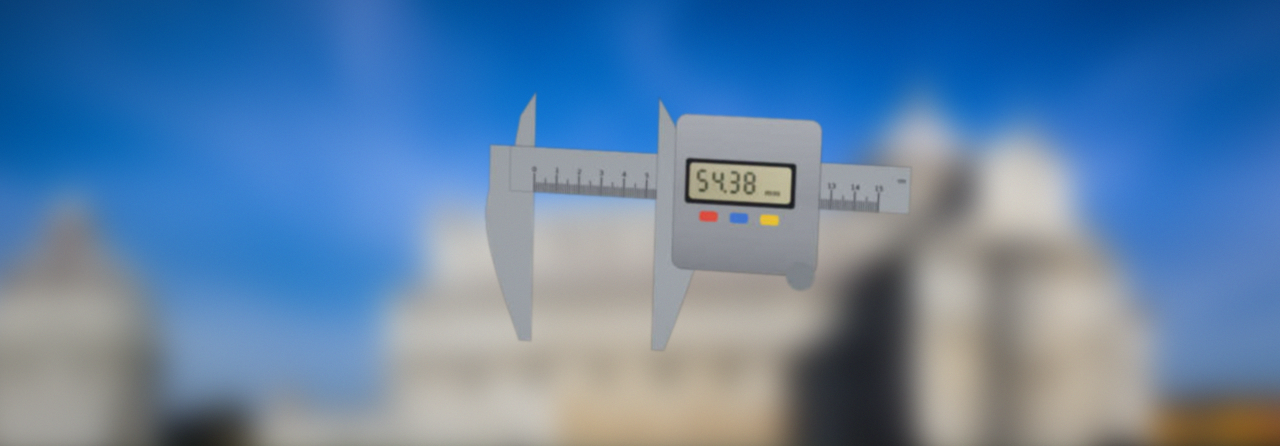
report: 54.38 (mm)
